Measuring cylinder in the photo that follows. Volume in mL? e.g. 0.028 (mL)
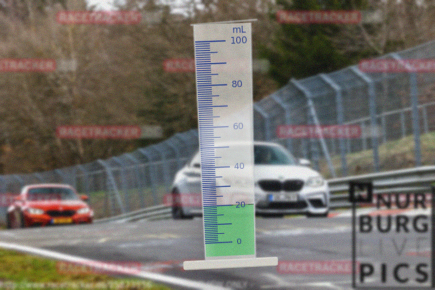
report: 20 (mL)
